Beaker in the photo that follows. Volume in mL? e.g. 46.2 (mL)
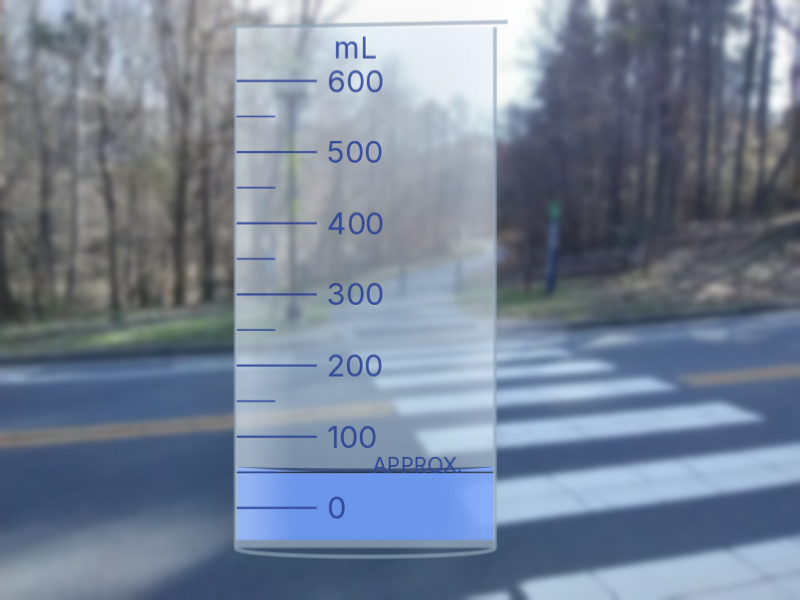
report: 50 (mL)
